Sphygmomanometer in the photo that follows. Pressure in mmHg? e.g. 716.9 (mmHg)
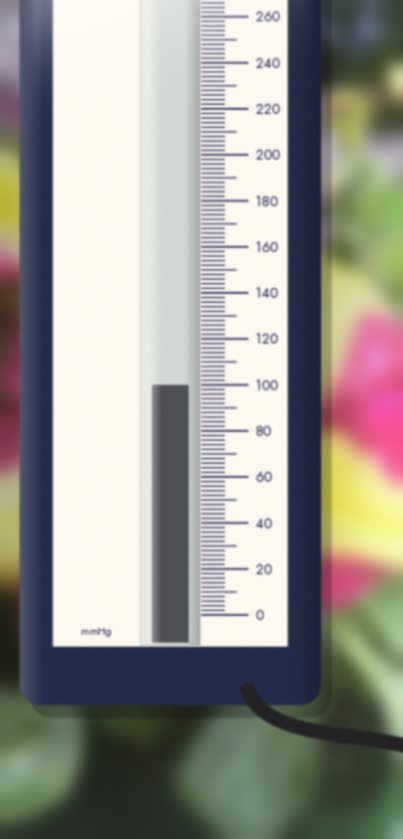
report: 100 (mmHg)
